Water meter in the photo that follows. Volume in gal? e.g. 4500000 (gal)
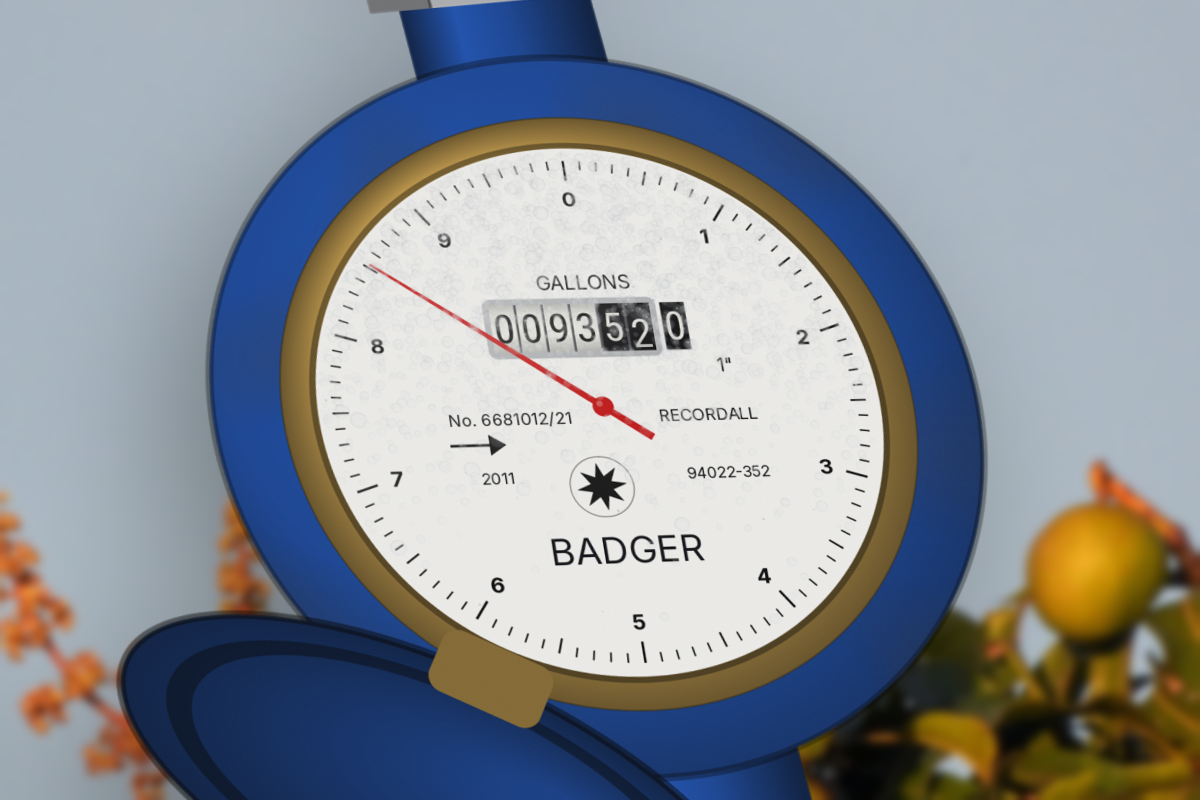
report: 93518.5 (gal)
